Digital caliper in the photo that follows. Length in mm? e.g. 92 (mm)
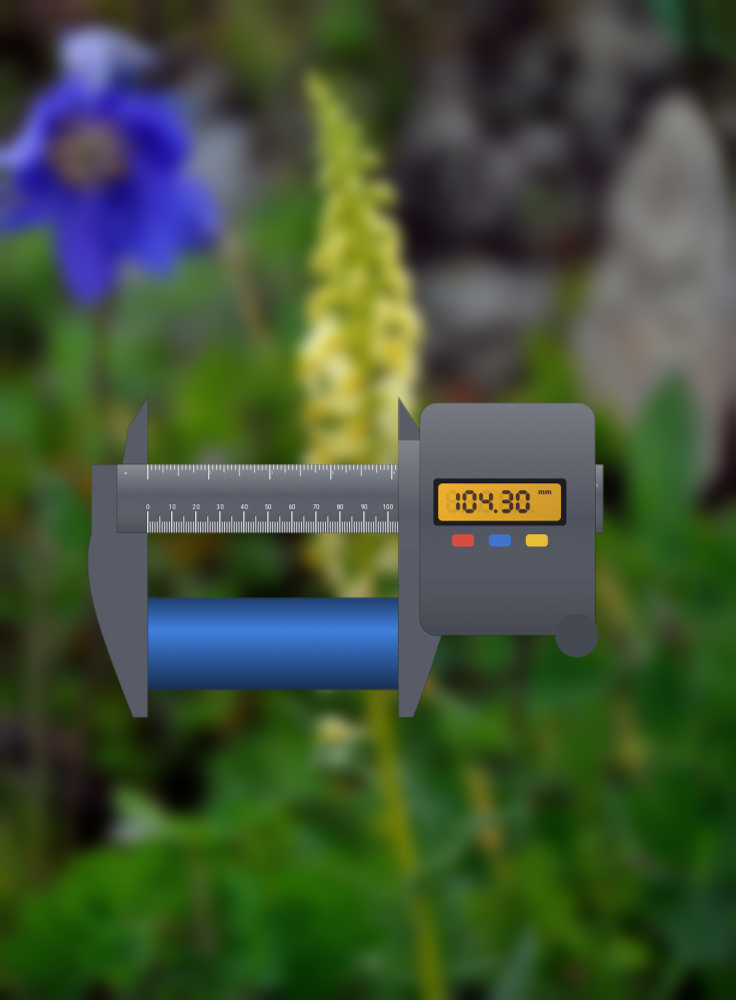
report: 104.30 (mm)
